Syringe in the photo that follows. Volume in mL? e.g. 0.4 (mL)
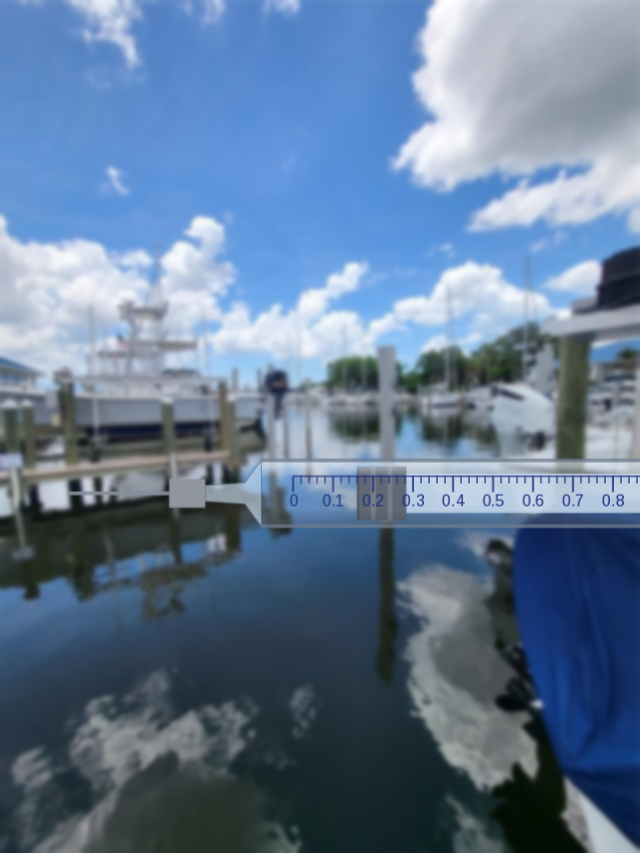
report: 0.16 (mL)
